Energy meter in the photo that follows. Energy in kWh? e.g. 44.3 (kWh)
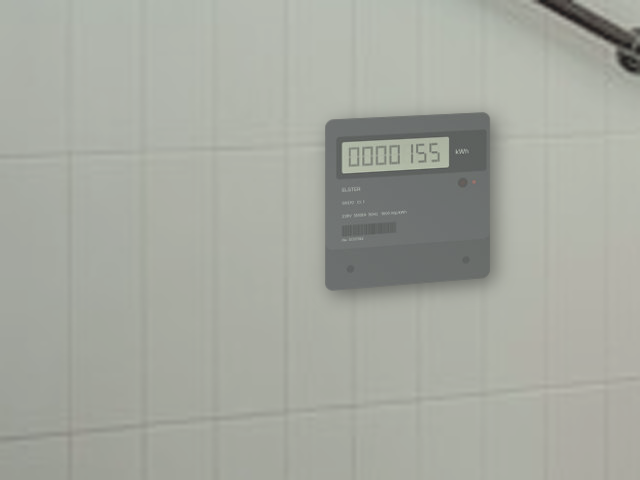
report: 155 (kWh)
